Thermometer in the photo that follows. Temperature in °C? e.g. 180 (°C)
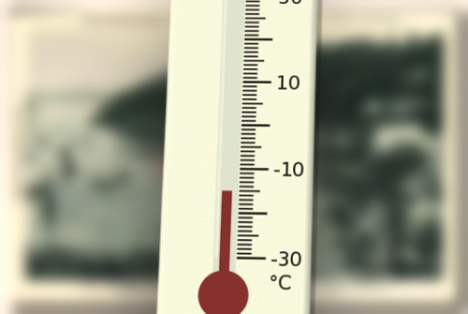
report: -15 (°C)
